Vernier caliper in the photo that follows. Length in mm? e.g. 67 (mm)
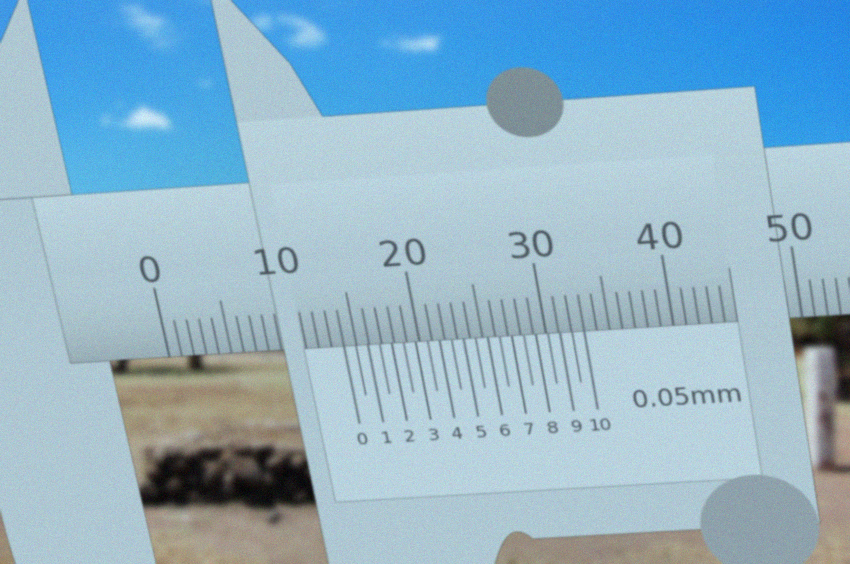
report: 14.0 (mm)
